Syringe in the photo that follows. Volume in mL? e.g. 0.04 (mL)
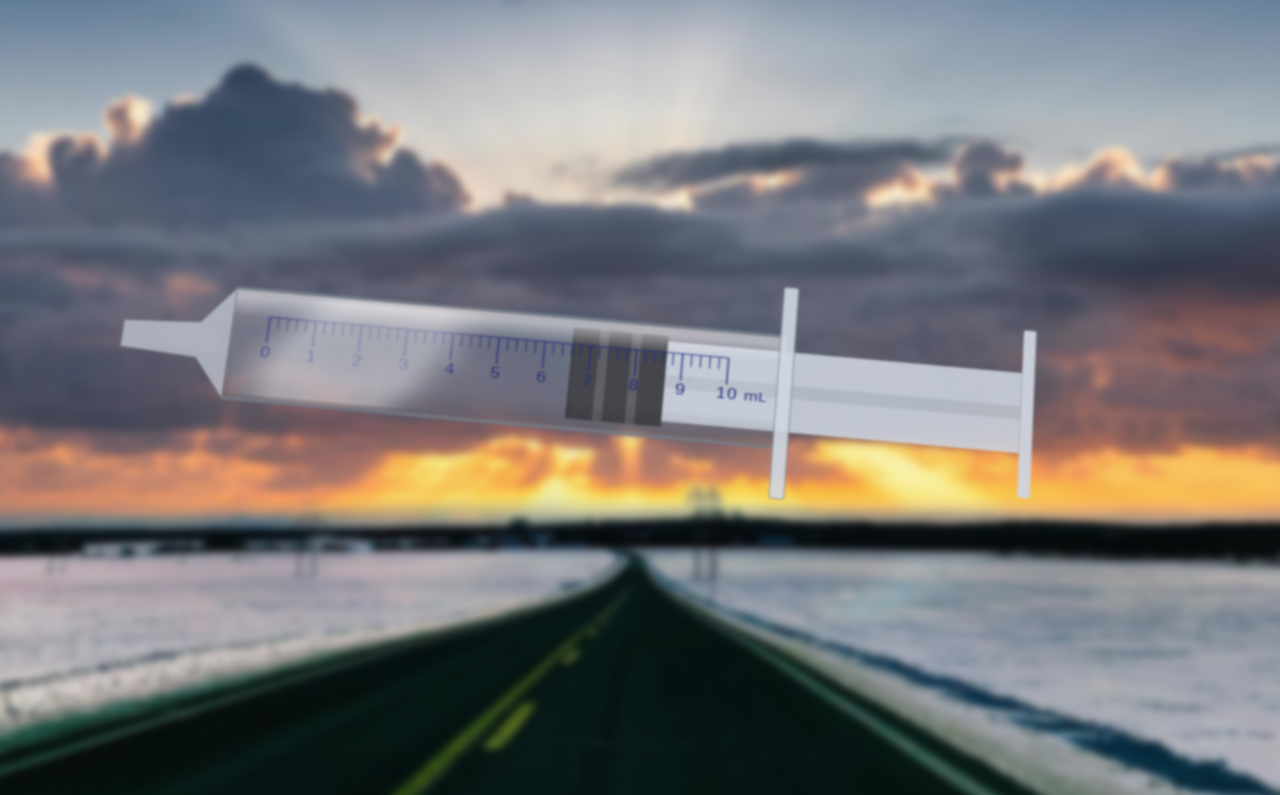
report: 6.6 (mL)
